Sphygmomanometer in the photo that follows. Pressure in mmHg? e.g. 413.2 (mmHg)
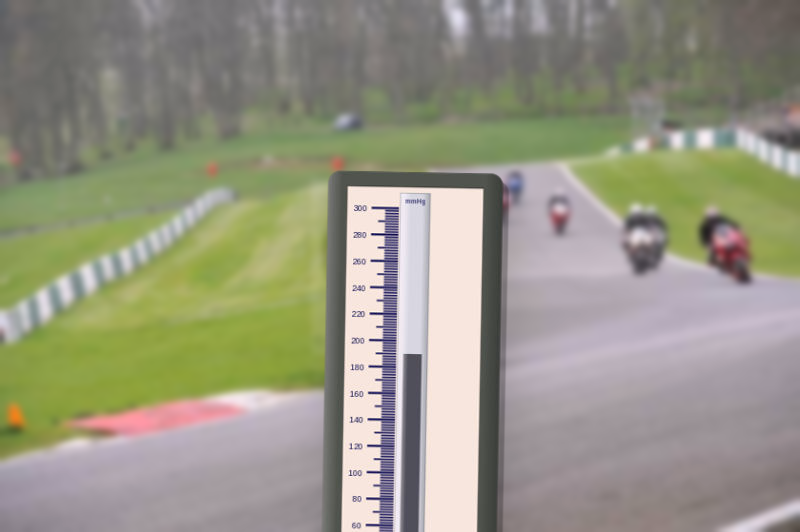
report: 190 (mmHg)
